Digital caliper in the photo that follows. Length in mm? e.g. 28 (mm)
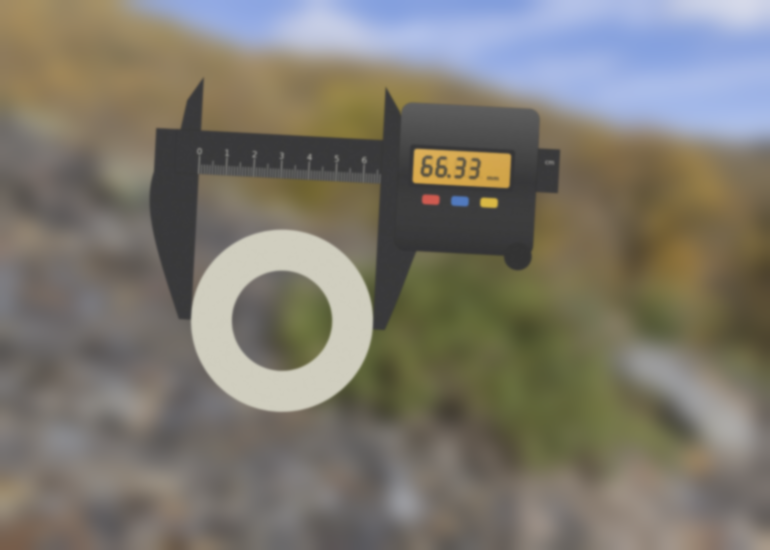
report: 66.33 (mm)
